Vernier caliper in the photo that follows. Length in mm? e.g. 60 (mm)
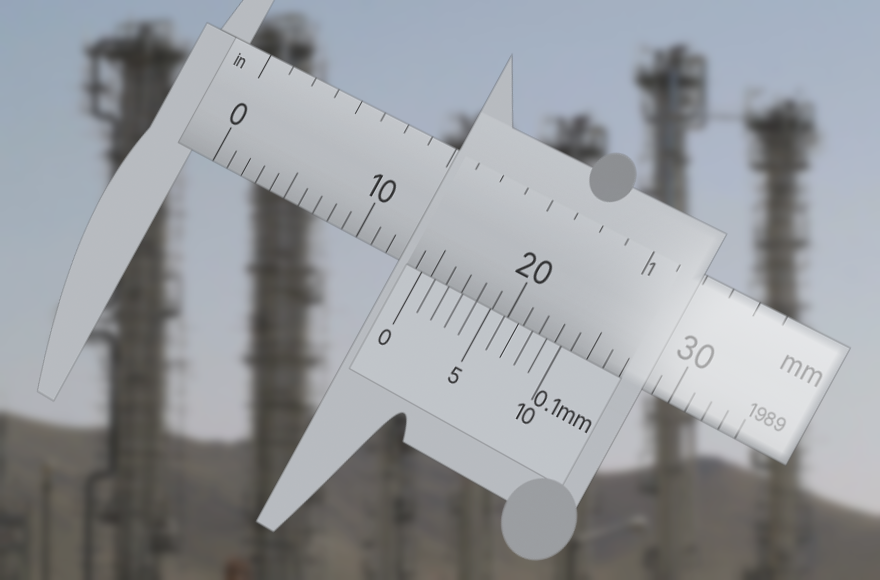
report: 14.4 (mm)
